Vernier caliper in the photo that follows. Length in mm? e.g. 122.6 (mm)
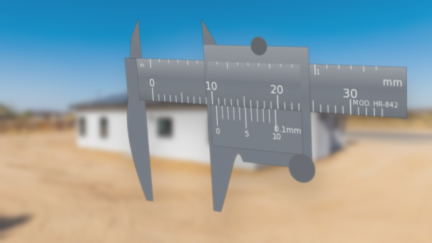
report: 10.6 (mm)
